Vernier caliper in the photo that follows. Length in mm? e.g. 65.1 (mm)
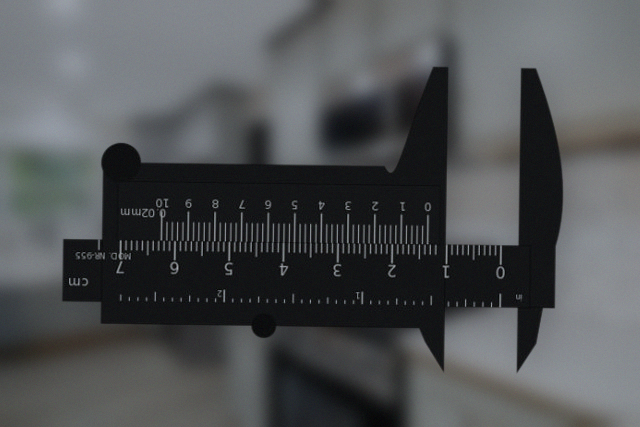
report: 13.5 (mm)
